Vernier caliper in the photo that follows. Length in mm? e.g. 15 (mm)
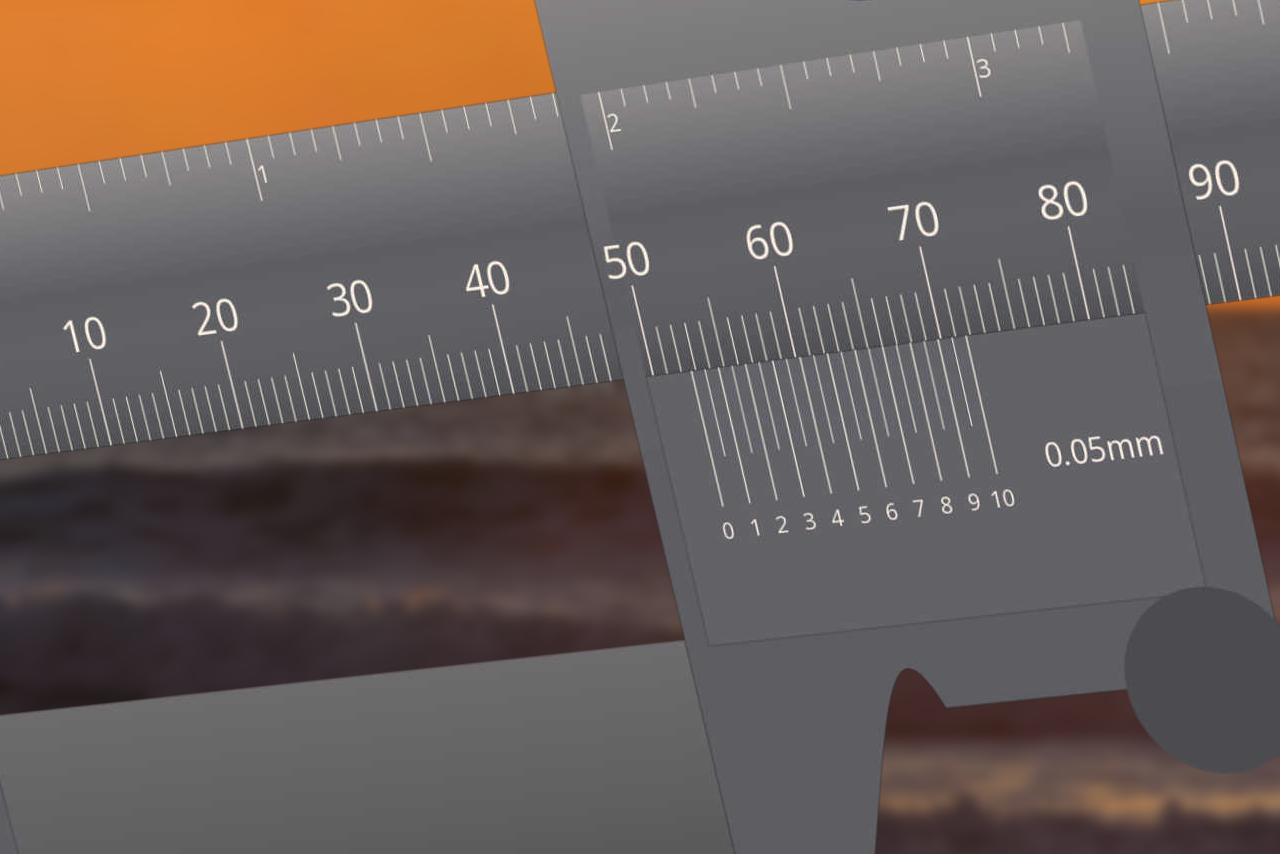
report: 52.7 (mm)
